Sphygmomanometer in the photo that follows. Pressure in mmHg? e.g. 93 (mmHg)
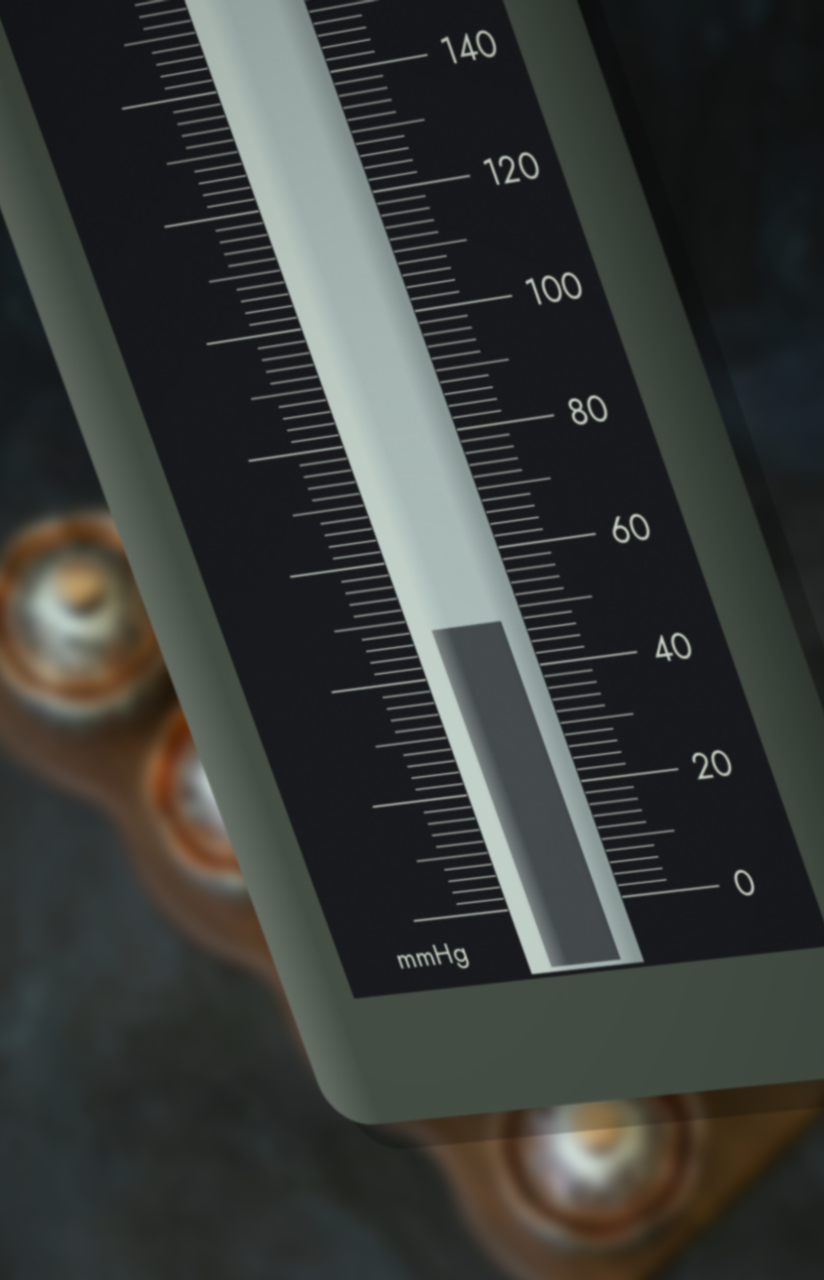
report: 48 (mmHg)
